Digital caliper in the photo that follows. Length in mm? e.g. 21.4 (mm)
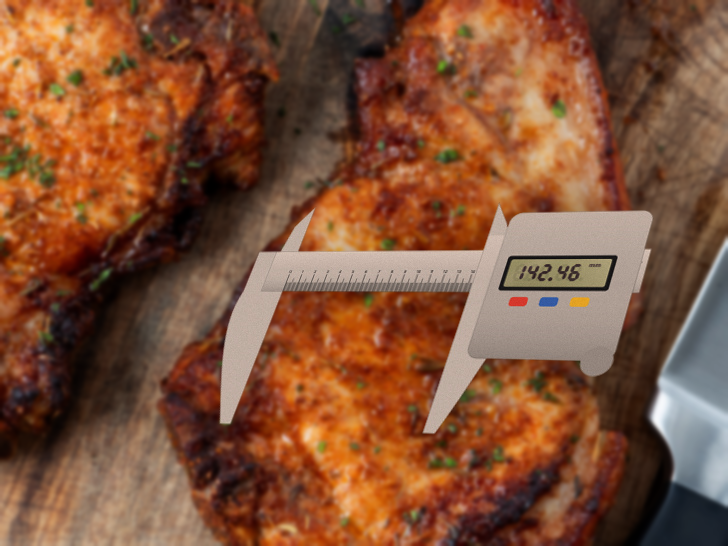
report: 142.46 (mm)
